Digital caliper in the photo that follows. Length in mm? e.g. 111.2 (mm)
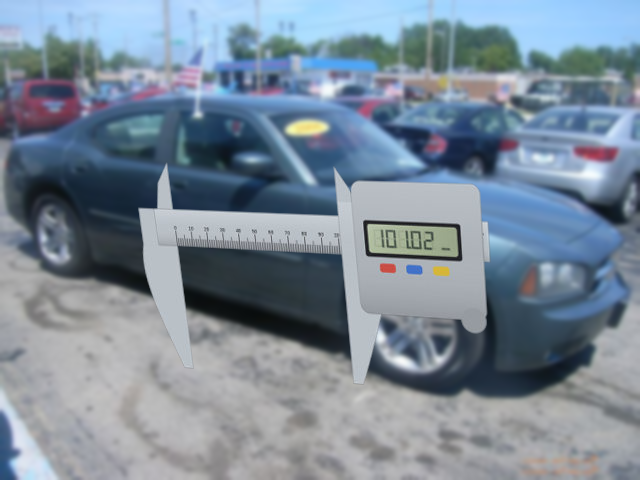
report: 101.02 (mm)
